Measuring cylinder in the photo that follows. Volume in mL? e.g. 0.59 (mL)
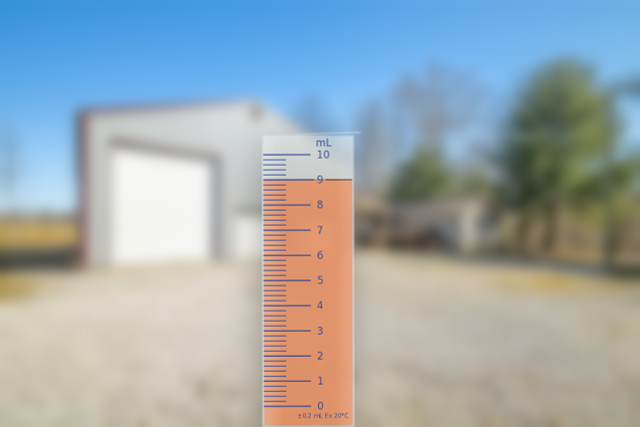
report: 9 (mL)
